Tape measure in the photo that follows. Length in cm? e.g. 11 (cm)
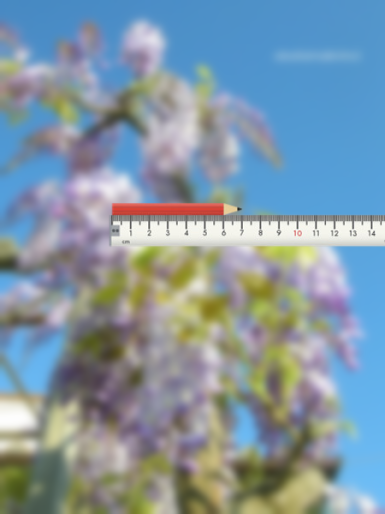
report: 7 (cm)
